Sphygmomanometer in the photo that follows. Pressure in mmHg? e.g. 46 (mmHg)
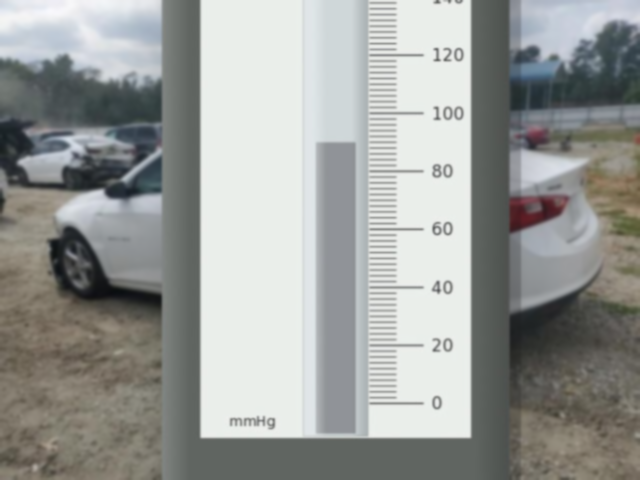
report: 90 (mmHg)
